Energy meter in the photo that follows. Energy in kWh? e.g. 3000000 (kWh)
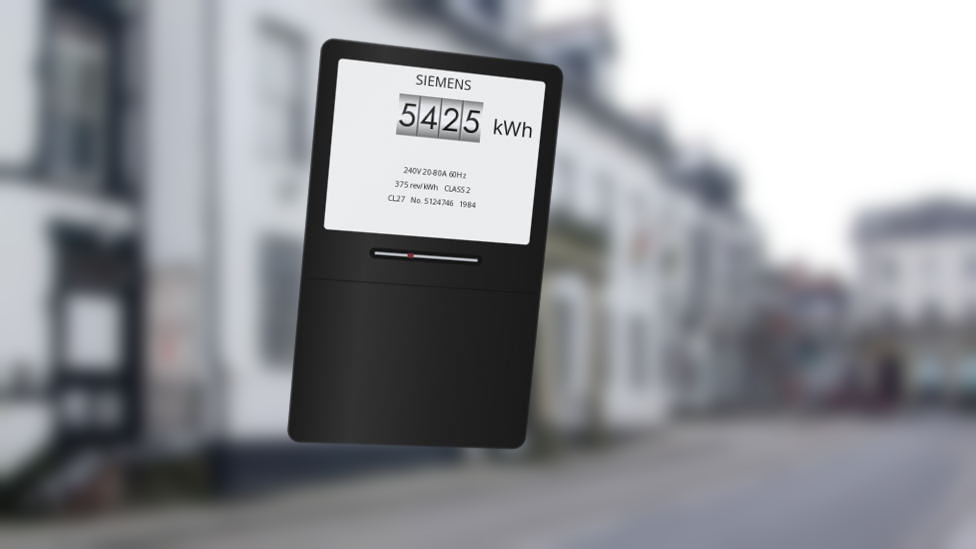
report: 5425 (kWh)
